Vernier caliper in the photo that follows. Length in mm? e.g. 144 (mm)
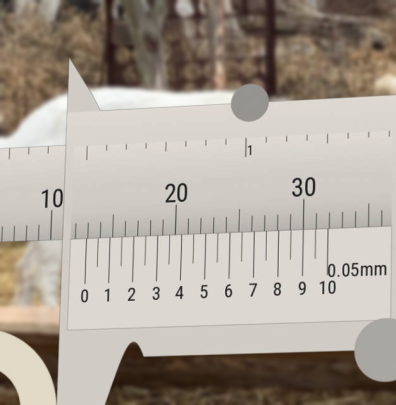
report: 12.9 (mm)
